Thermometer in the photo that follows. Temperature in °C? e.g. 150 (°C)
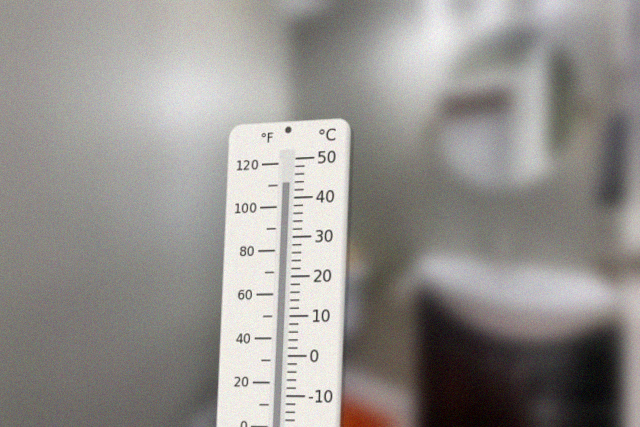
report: 44 (°C)
